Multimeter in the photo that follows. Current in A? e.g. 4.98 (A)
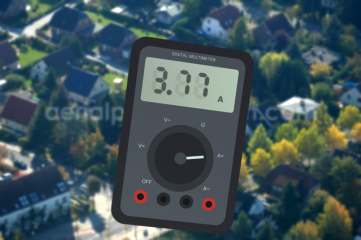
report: 3.77 (A)
